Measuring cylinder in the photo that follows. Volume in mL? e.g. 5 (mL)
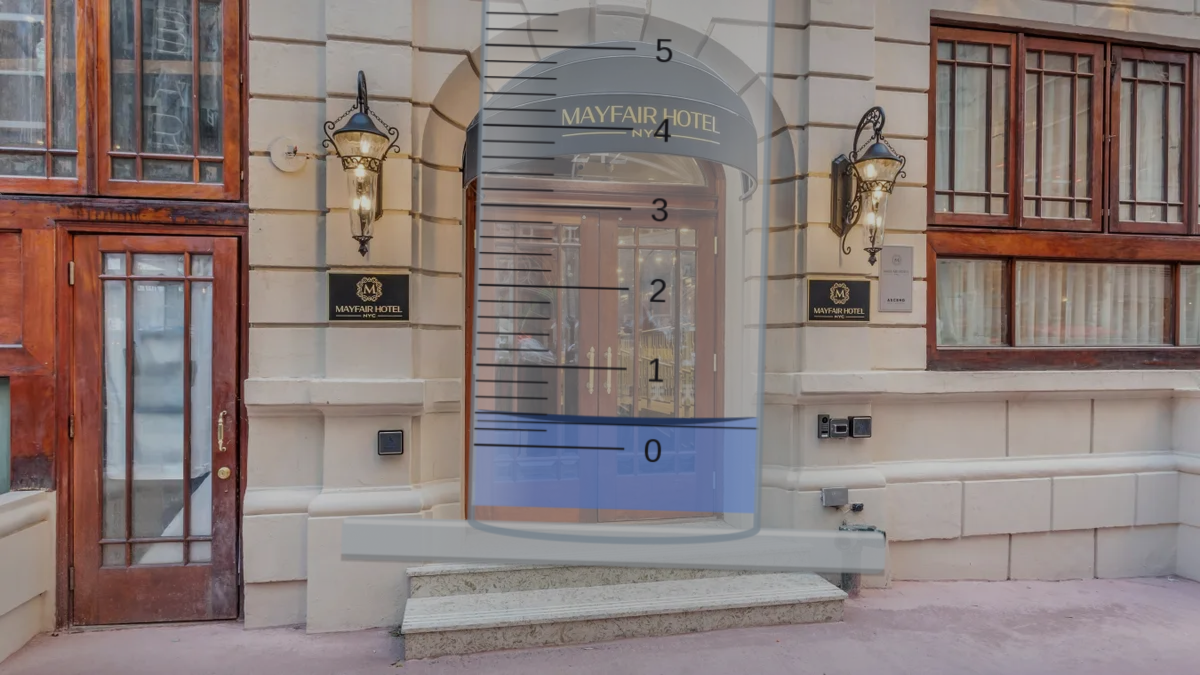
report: 0.3 (mL)
